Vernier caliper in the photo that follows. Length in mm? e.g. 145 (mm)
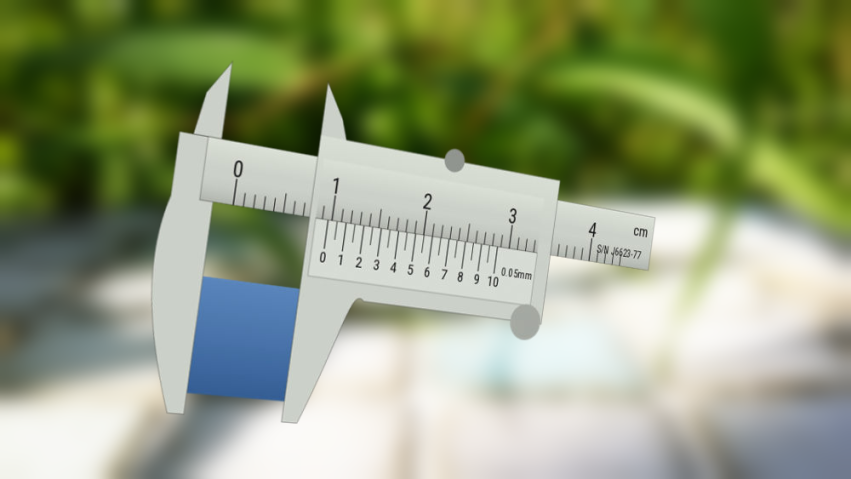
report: 9.6 (mm)
